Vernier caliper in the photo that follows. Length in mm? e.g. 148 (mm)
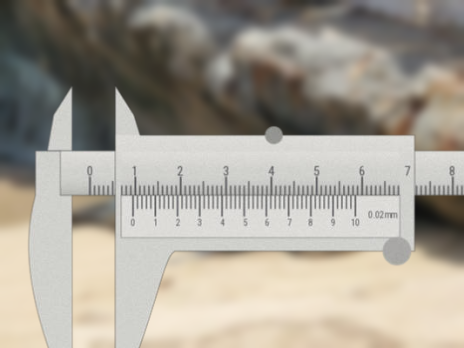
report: 9.5 (mm)
